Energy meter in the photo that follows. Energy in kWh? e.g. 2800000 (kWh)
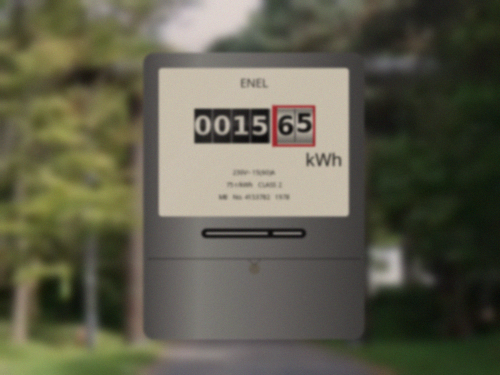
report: 15.65 (kWh)
